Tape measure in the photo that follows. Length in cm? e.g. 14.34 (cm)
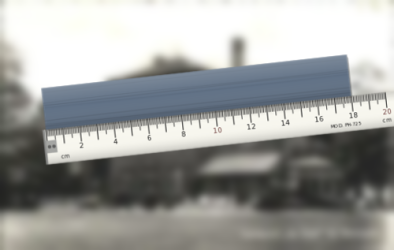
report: 18 (cm)
